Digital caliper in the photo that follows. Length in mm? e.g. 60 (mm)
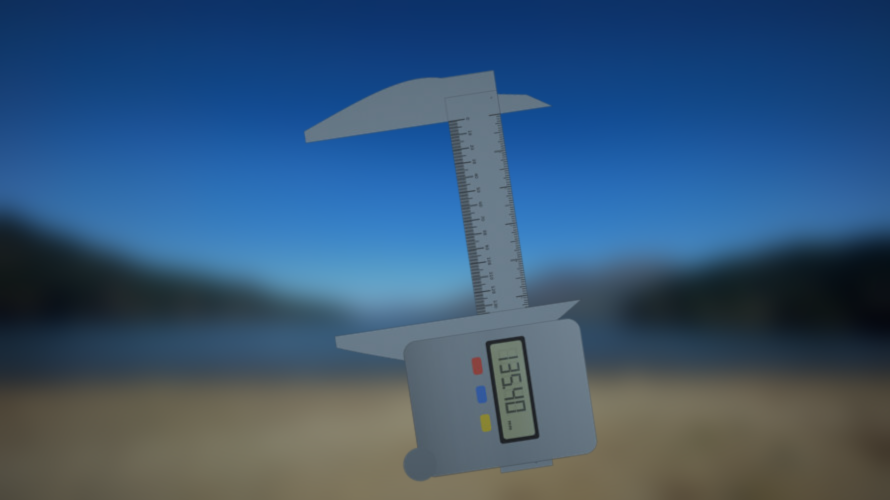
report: 135.40 (mm)
